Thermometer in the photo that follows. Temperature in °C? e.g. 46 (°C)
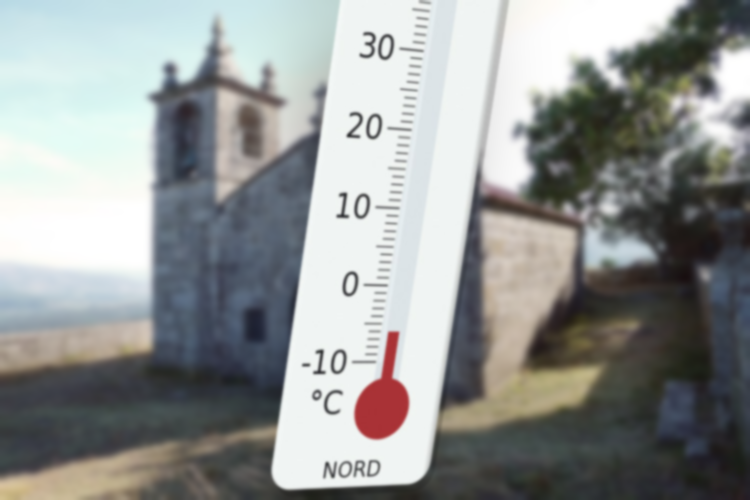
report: -6 (°C)
